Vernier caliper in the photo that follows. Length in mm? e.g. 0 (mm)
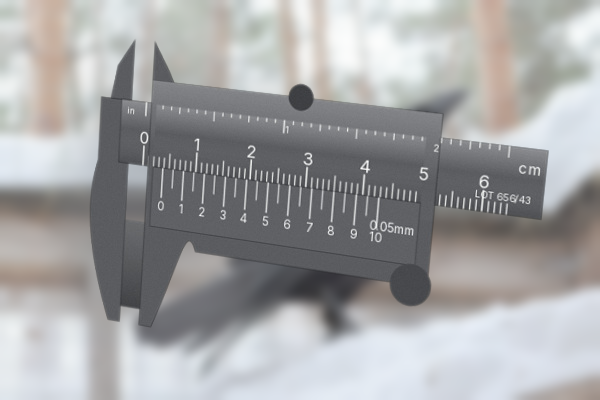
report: 3.8 (mm)
